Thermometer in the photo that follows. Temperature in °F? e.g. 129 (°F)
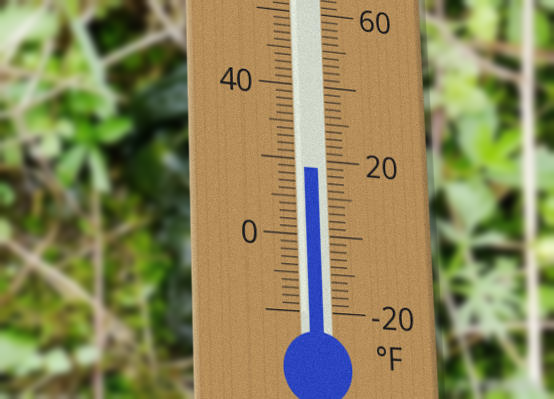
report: 18 (°F)
